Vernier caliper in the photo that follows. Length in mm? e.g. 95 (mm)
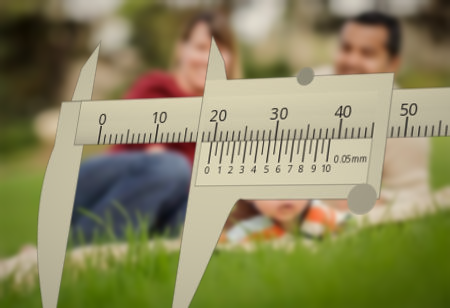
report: 19.6 (mm)
